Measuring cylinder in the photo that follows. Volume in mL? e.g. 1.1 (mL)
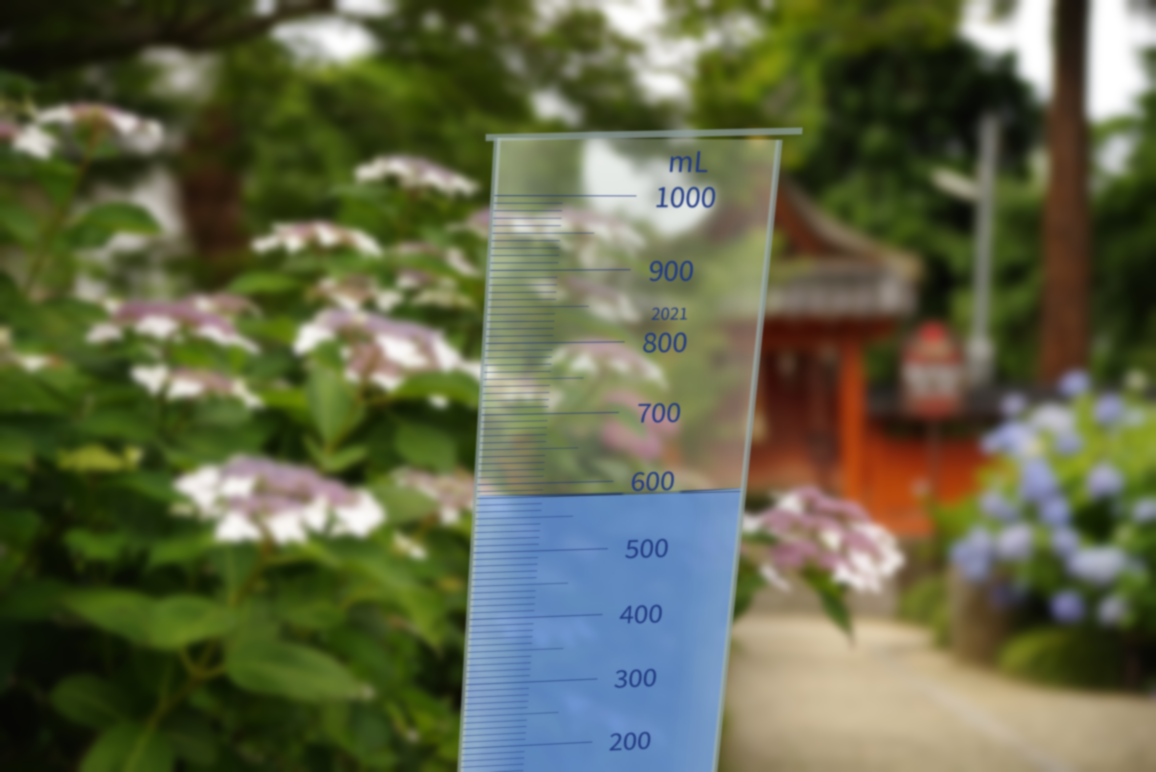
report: 580 (mL)
